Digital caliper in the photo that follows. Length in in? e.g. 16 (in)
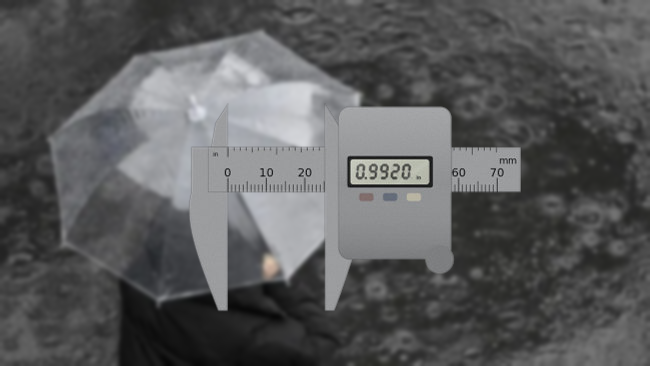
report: 0.9920 (in)
